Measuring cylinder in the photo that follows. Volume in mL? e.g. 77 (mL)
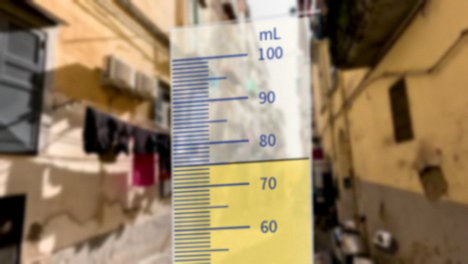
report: 75 (mL)
